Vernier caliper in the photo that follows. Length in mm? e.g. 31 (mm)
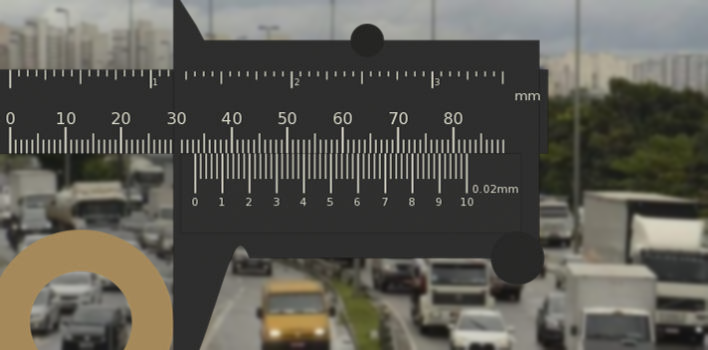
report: 33.4 (mm)
